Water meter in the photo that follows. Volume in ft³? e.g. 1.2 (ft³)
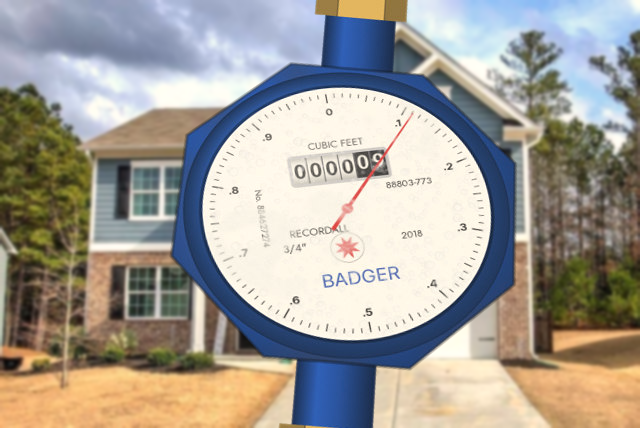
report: 9.11 (ft³)
